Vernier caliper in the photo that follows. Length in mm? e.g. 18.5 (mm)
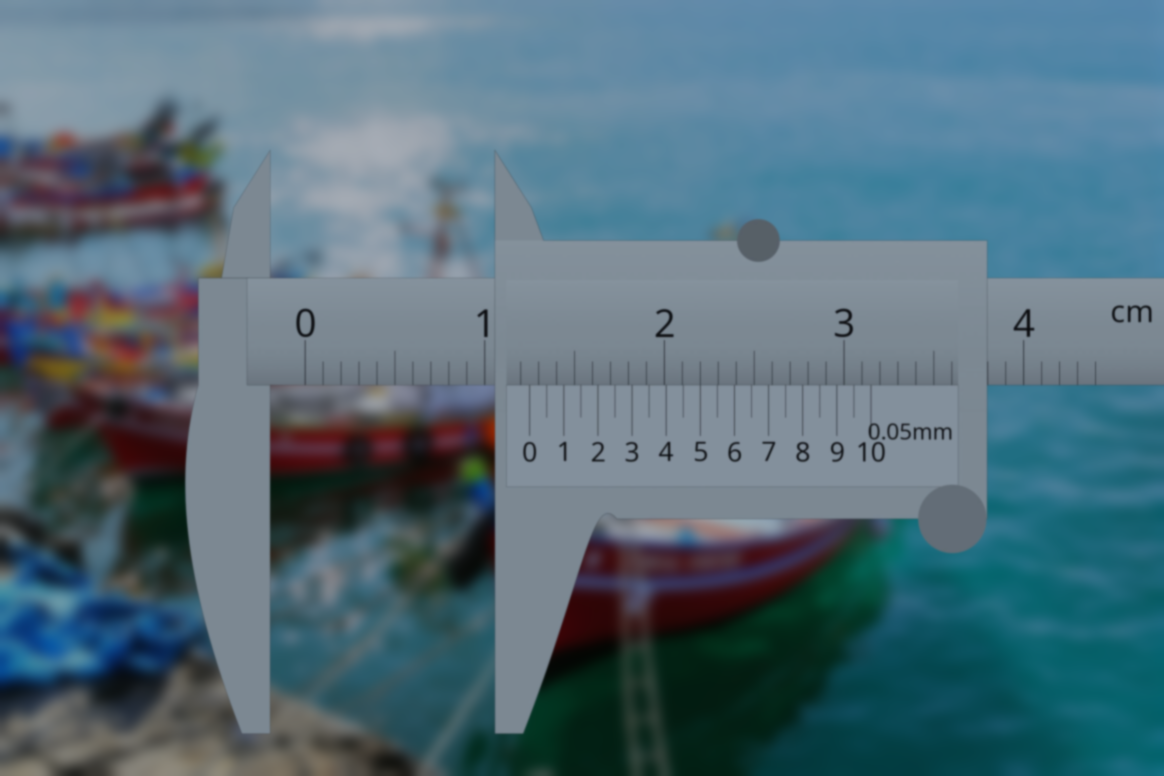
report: 12.5 (mm)
